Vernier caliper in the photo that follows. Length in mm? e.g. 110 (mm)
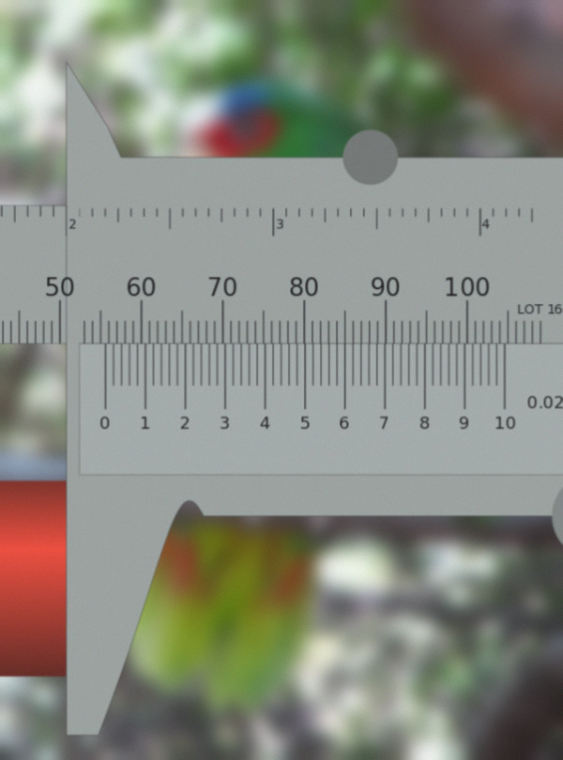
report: 55.6 (mm)
